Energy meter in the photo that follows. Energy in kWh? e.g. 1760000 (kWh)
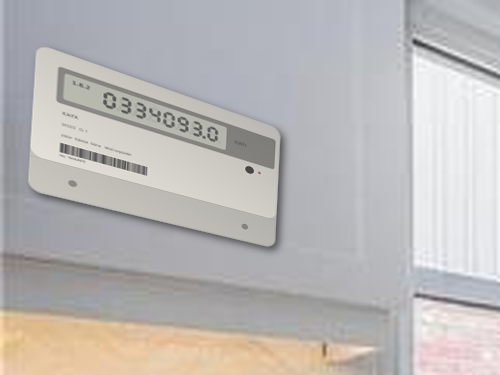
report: 334093.0 (kWh)
